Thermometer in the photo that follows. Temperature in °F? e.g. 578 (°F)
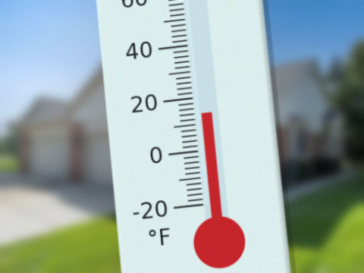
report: 14 (°F)
